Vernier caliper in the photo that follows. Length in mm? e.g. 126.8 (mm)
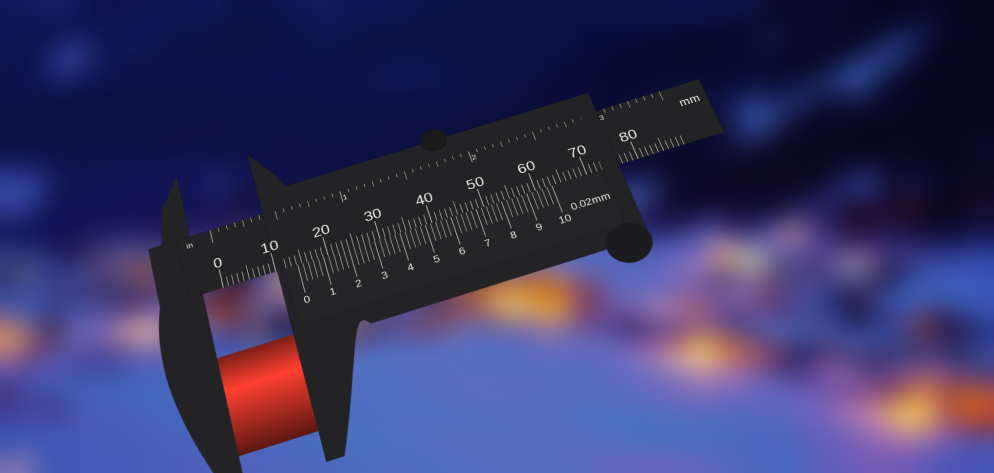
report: 14.2 (mm)
